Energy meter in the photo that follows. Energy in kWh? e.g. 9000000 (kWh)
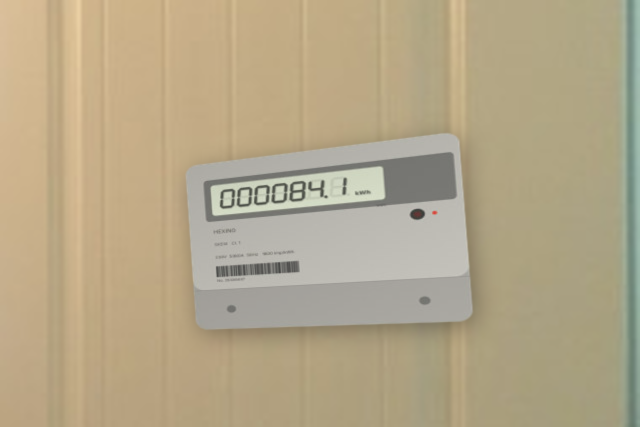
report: 84.1 (kWh)
